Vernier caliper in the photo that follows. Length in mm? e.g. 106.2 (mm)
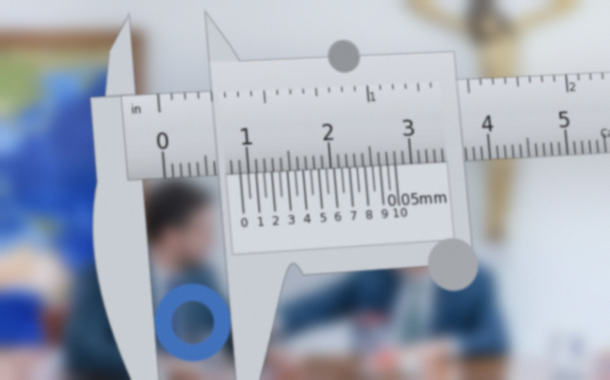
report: 9.0 (mm)
